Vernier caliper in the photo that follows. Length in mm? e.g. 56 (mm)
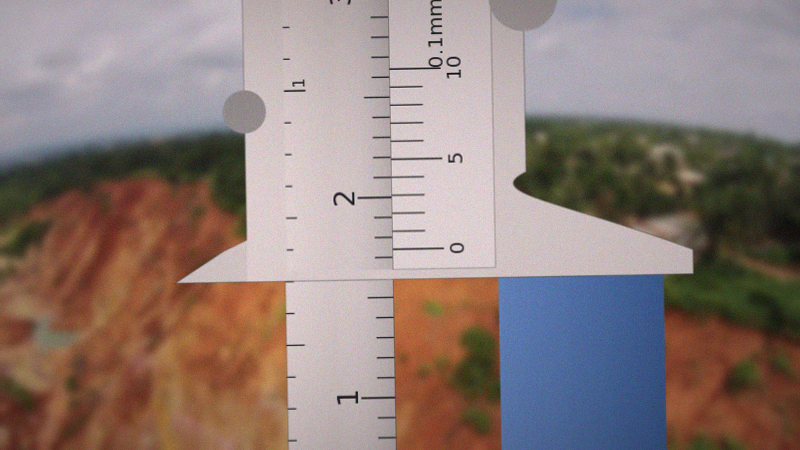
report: 17.4 (mm)
